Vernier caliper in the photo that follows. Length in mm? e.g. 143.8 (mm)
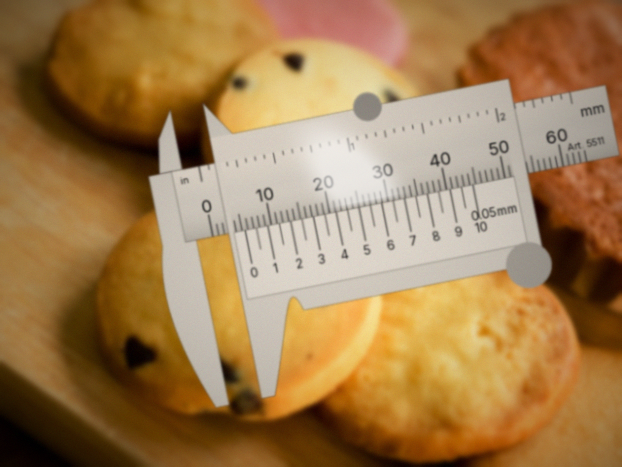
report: 5.5 (mm)
